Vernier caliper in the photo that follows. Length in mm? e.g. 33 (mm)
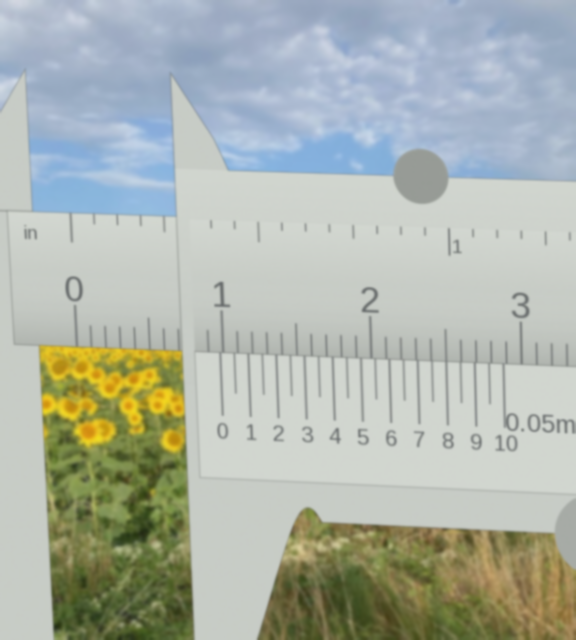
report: 9.8 (mm)
